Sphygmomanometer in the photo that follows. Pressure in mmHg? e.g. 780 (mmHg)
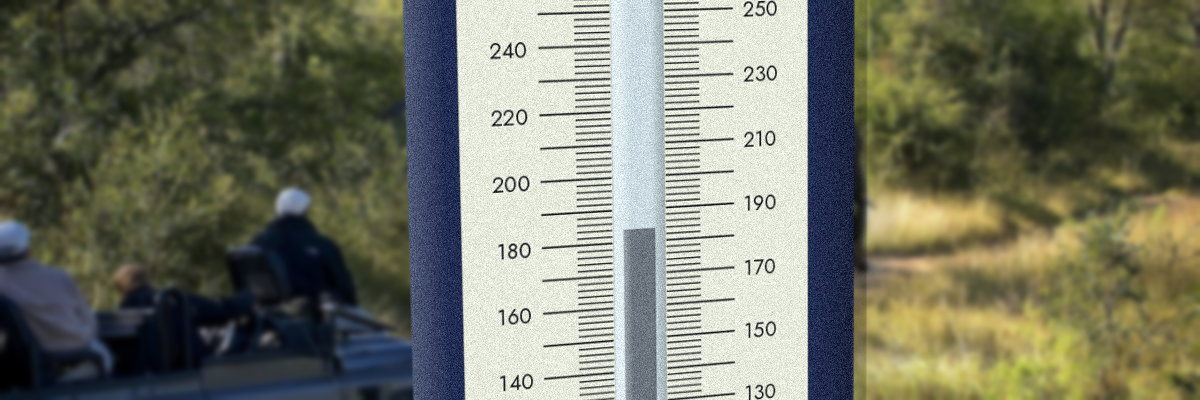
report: 184 (mmHg)
